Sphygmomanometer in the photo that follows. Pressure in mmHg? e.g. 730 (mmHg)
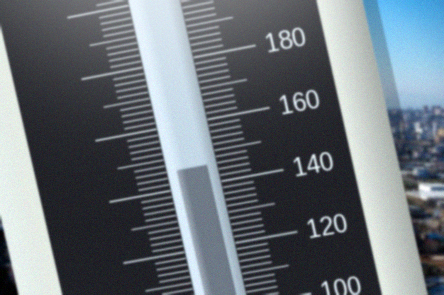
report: 146 (mmHg)
